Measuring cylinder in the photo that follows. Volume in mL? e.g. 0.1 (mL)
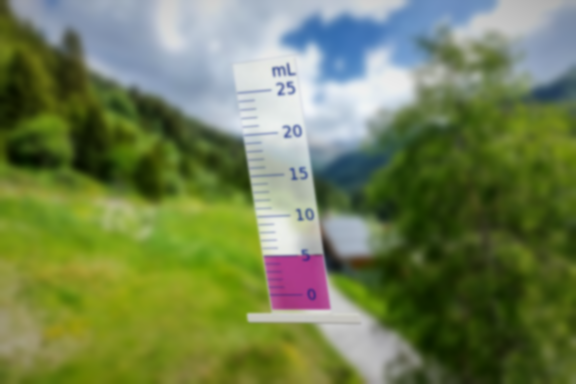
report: 5 (mL)
